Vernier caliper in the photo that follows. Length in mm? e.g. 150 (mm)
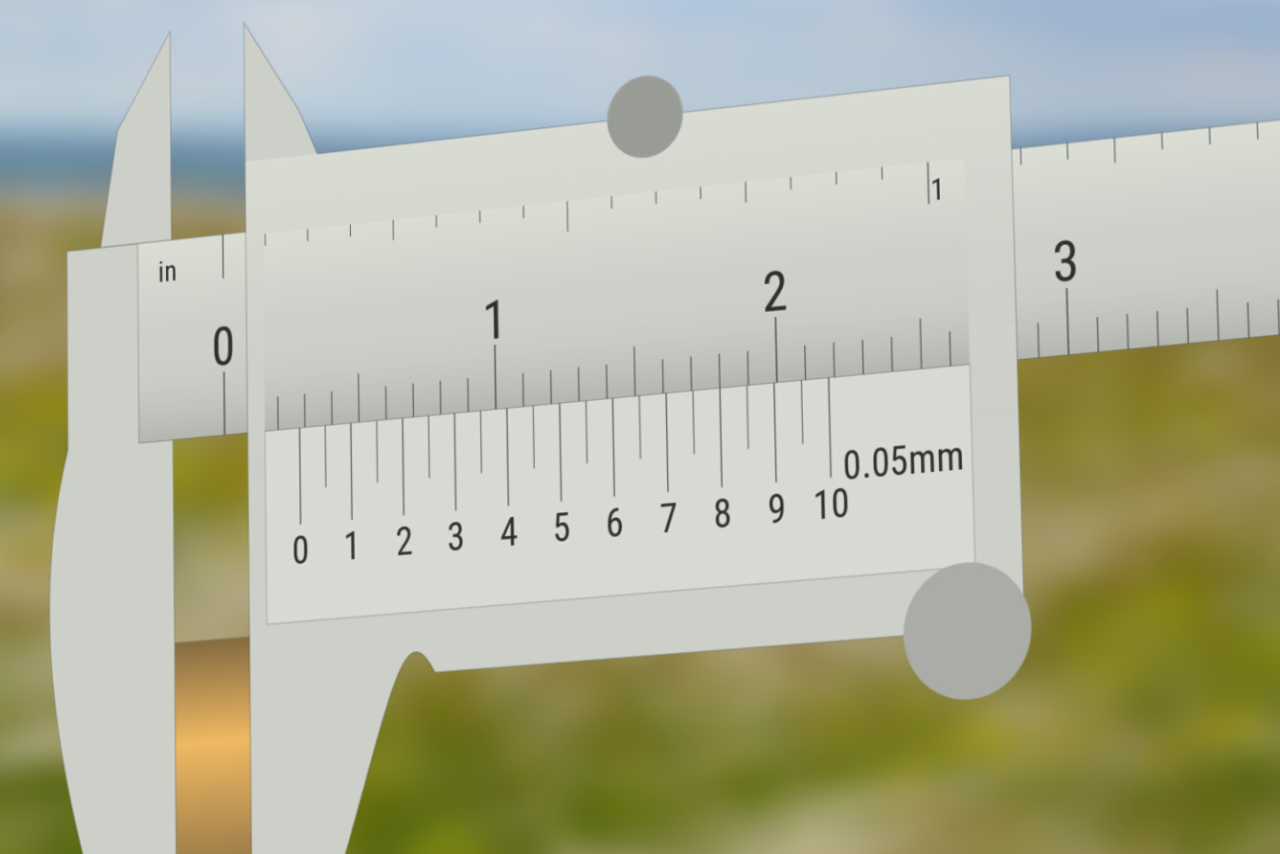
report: 2.80 (mm)
